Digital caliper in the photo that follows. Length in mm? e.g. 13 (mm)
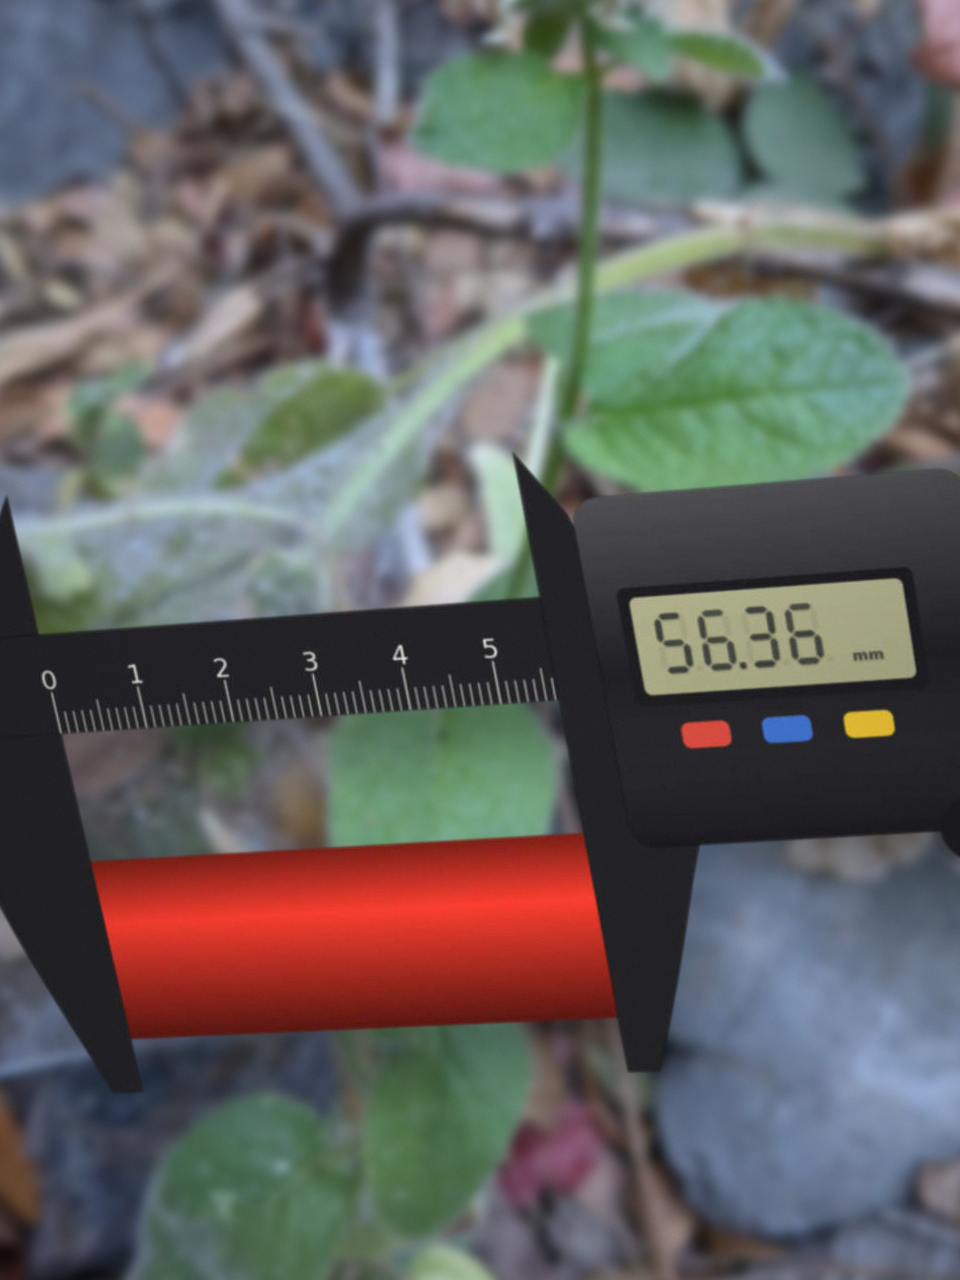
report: 56.36 (mm)
